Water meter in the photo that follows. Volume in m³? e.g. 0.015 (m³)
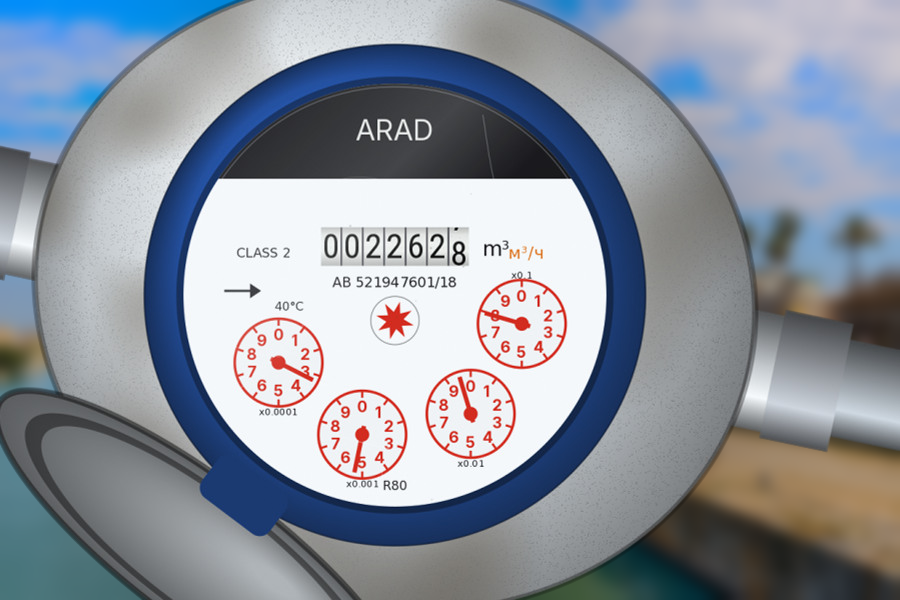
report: 22627.7953 (m³)
